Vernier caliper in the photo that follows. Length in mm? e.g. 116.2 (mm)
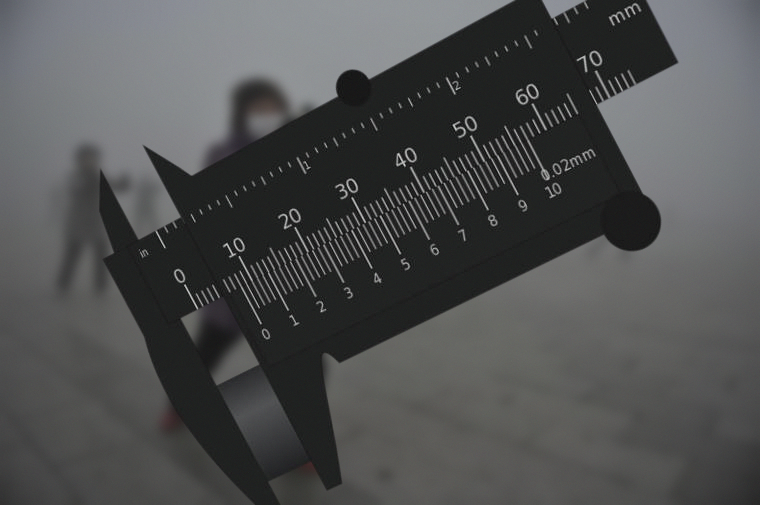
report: 8.0 (mm)
